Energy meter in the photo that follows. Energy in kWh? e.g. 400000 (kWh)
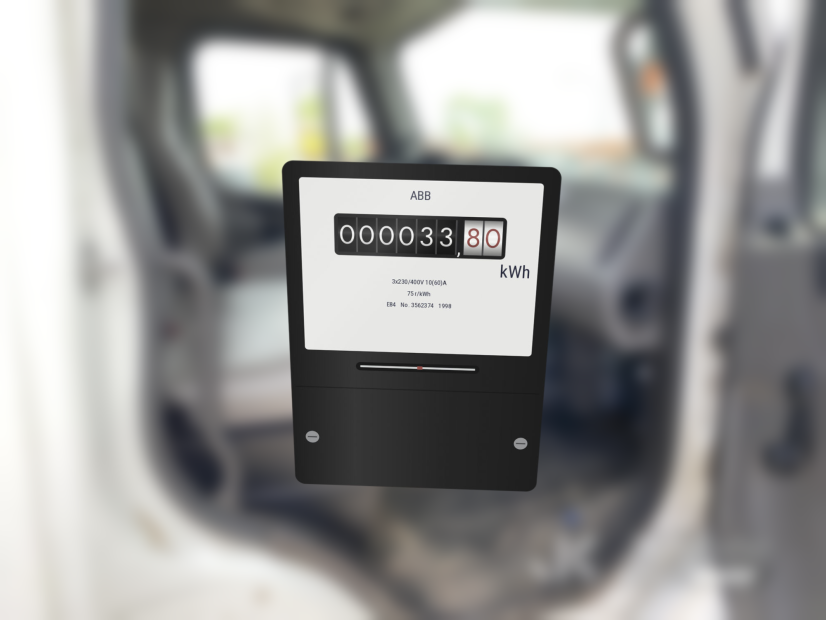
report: 33.80 (kWh)
